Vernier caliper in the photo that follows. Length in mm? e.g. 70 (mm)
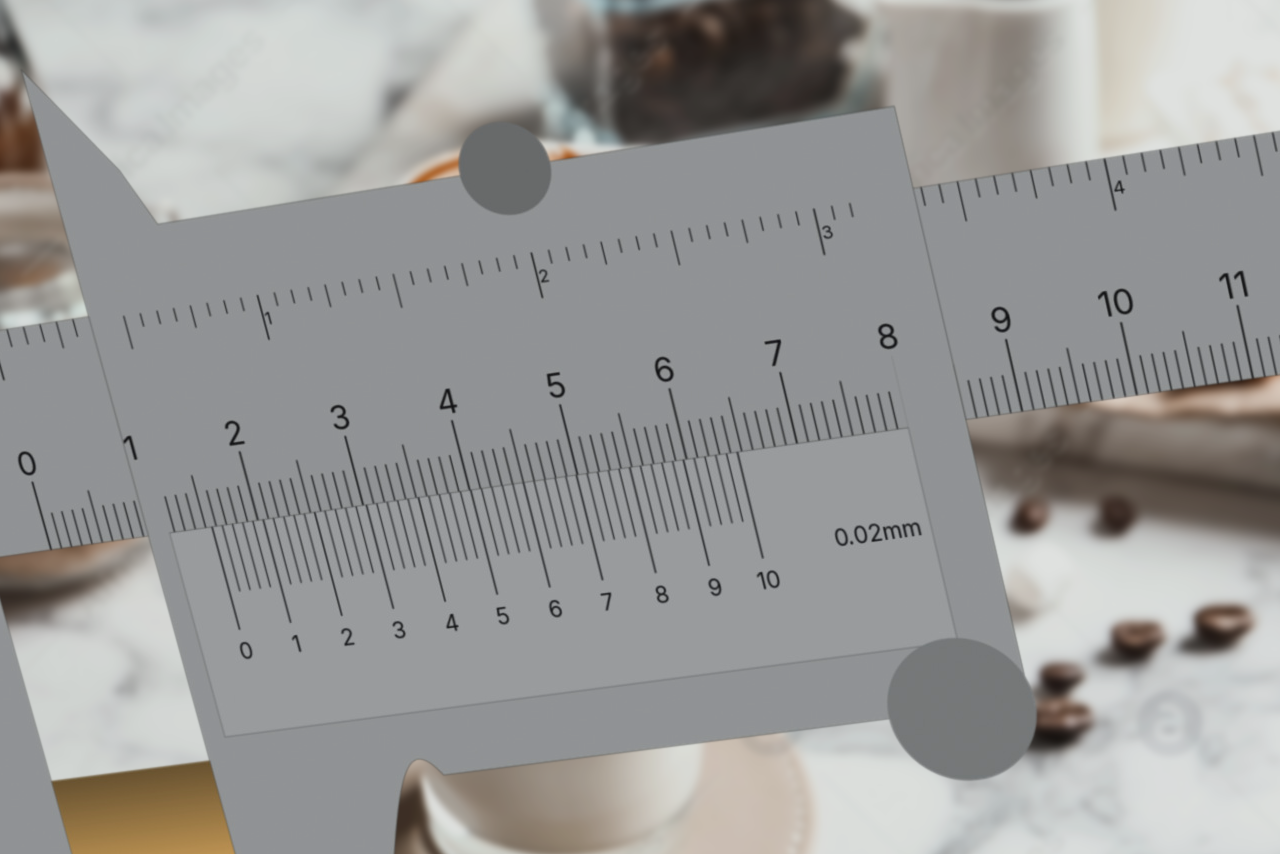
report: 15.6 (mm)
